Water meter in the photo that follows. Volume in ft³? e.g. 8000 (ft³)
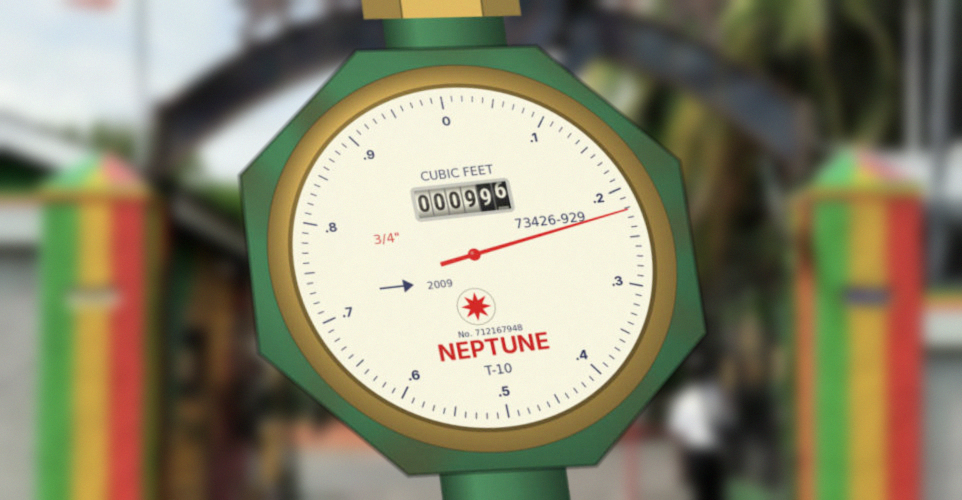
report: 996.22 (ft³)
